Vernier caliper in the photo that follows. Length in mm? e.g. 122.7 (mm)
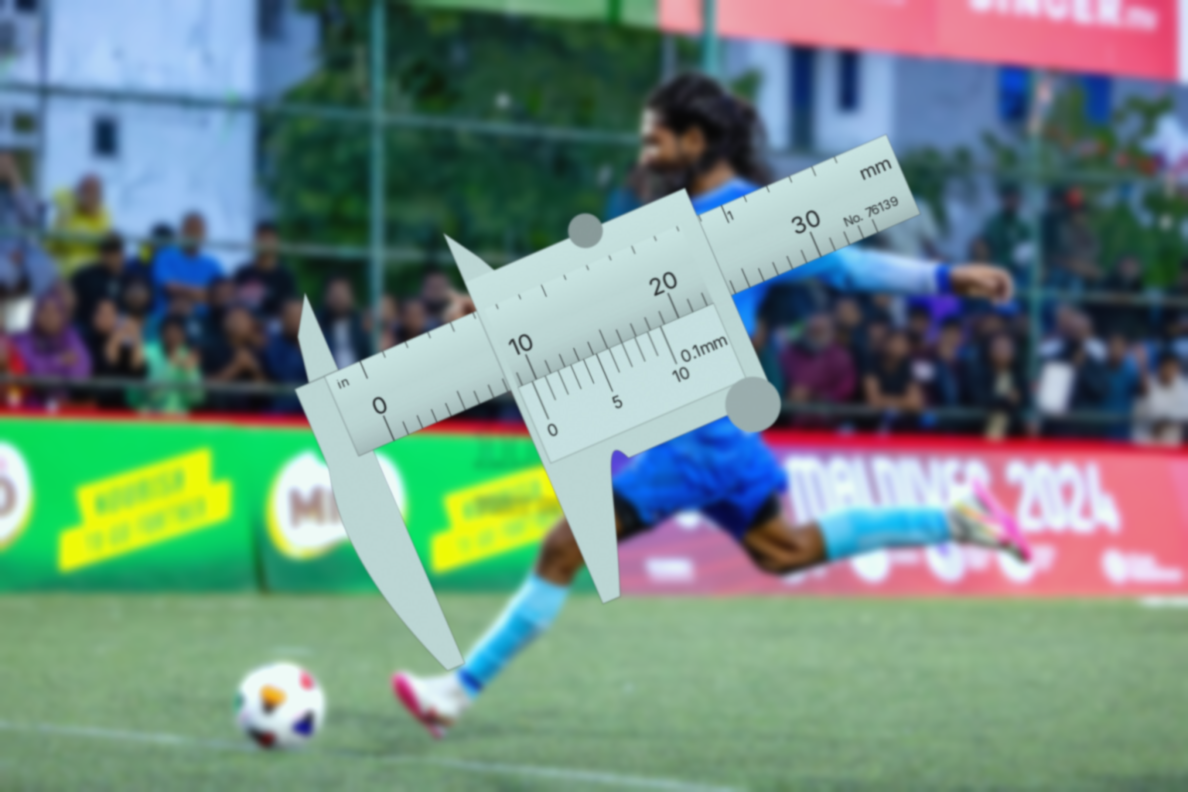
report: 9.7 (mm)
